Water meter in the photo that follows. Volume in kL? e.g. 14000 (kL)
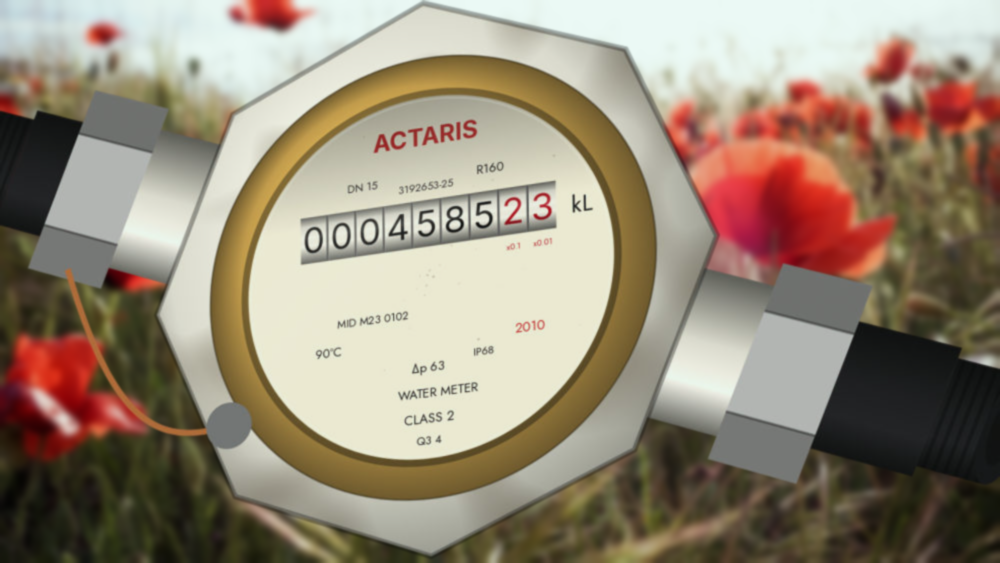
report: 4585.23 (kL)
